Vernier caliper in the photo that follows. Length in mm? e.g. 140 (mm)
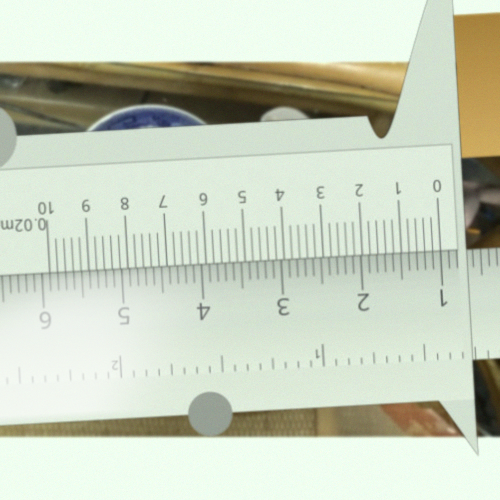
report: 10.0 (mm)
